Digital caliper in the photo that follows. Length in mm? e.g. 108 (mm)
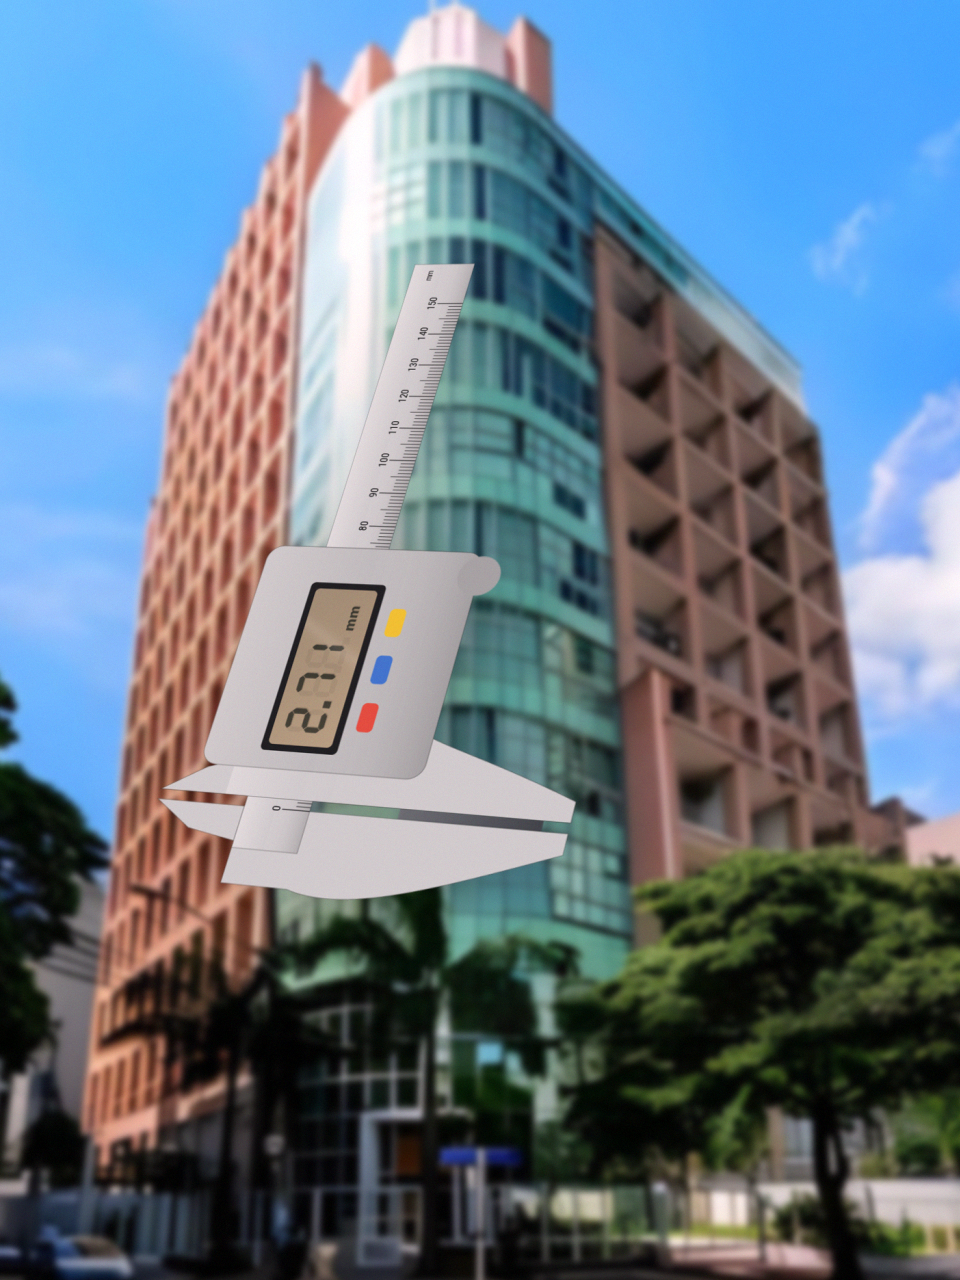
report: 2.71 (mm)
